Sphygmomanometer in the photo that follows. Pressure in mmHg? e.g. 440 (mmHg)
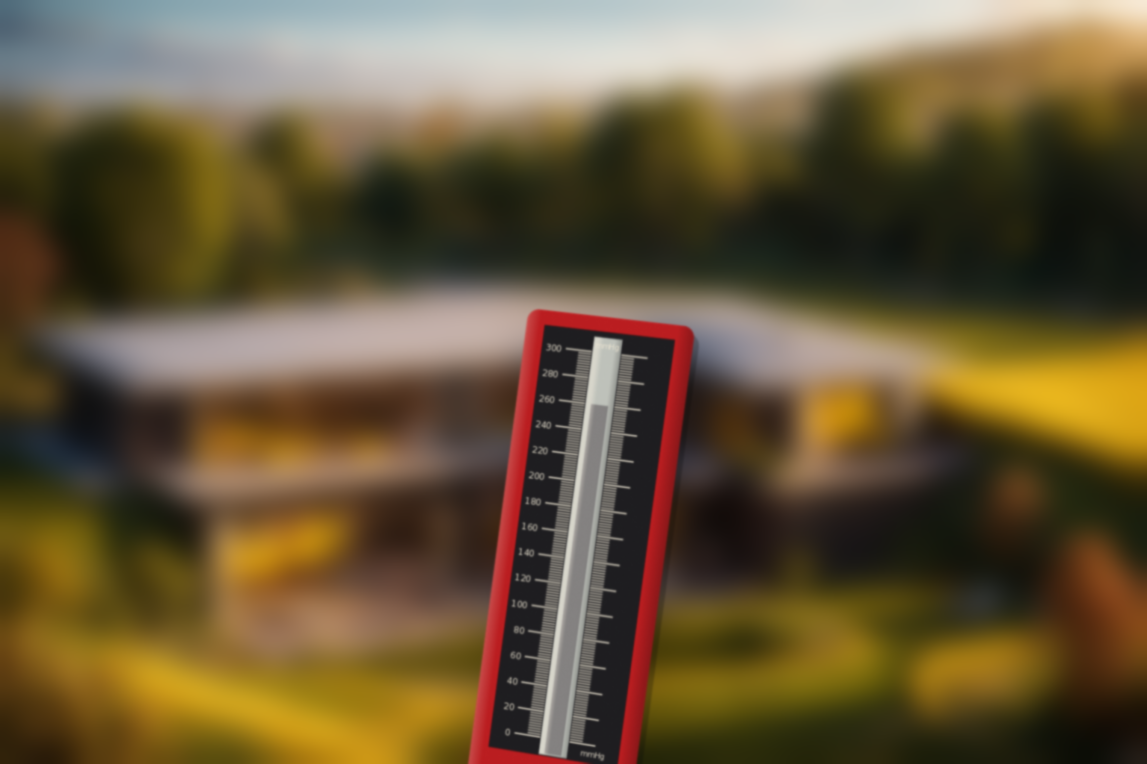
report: 260 (mmHg)
